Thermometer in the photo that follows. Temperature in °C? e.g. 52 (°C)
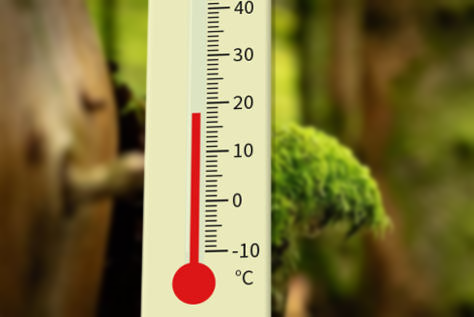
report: 18 (°C)
